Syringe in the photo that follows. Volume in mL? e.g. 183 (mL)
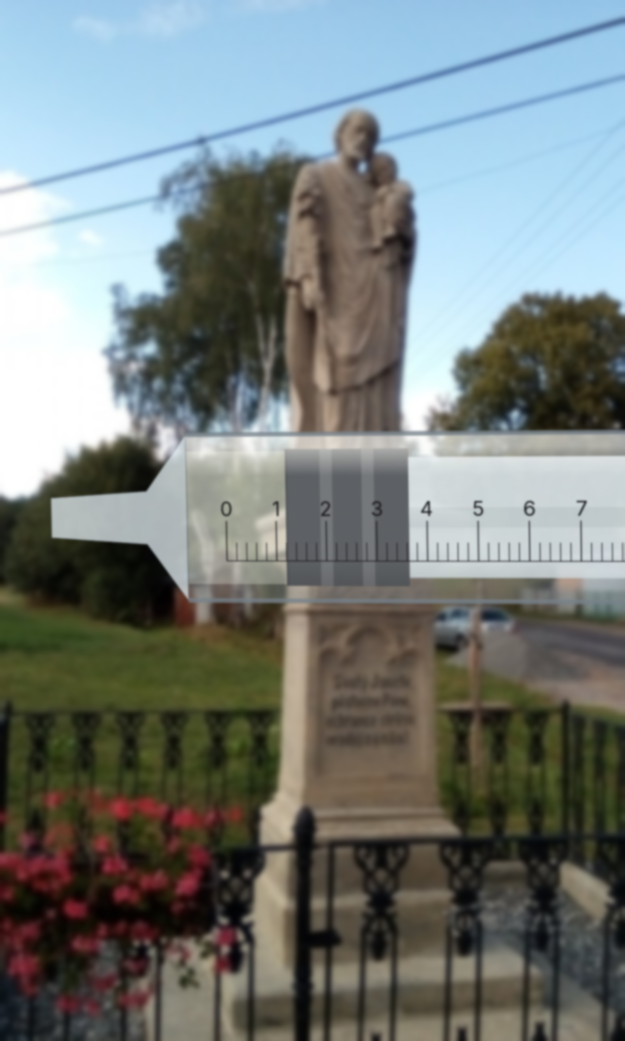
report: 1.2 (mL)
